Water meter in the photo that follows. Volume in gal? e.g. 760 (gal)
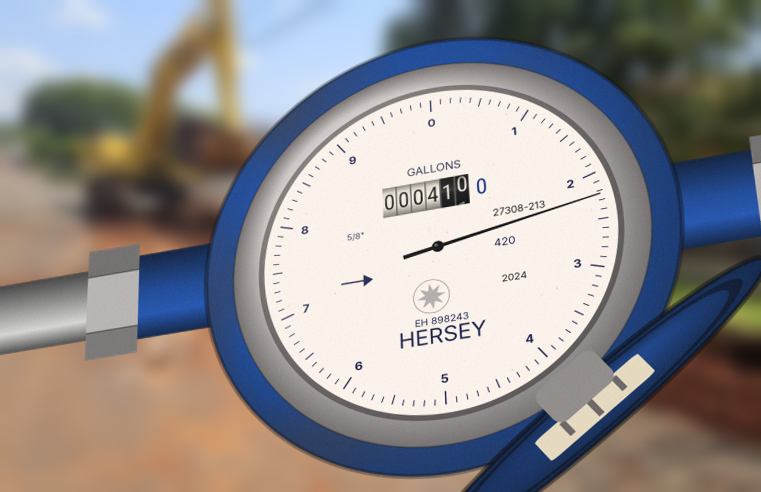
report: 4102.2 (gal)
